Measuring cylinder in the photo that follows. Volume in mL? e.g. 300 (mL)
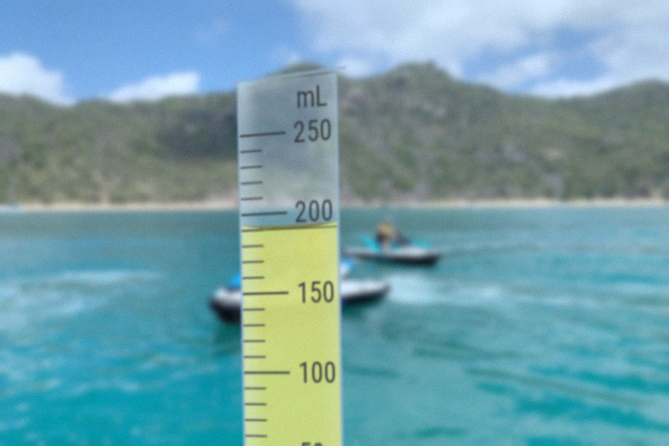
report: 190 (mL)
